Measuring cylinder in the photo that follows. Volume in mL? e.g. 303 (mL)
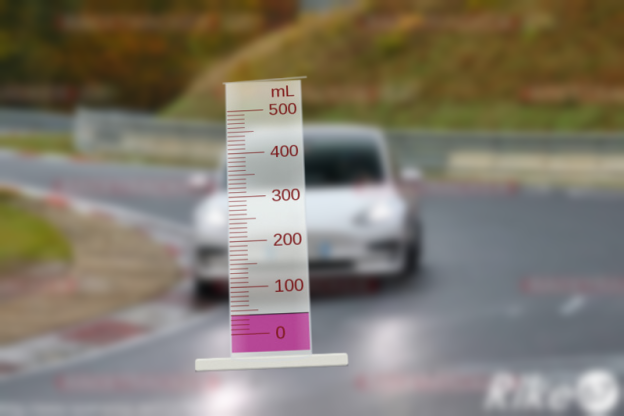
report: 40 (mL)
